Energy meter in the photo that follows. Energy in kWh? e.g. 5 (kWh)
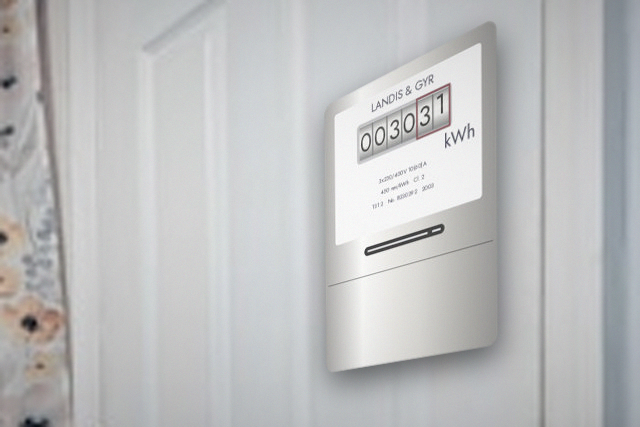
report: 30.31 (kWh)
